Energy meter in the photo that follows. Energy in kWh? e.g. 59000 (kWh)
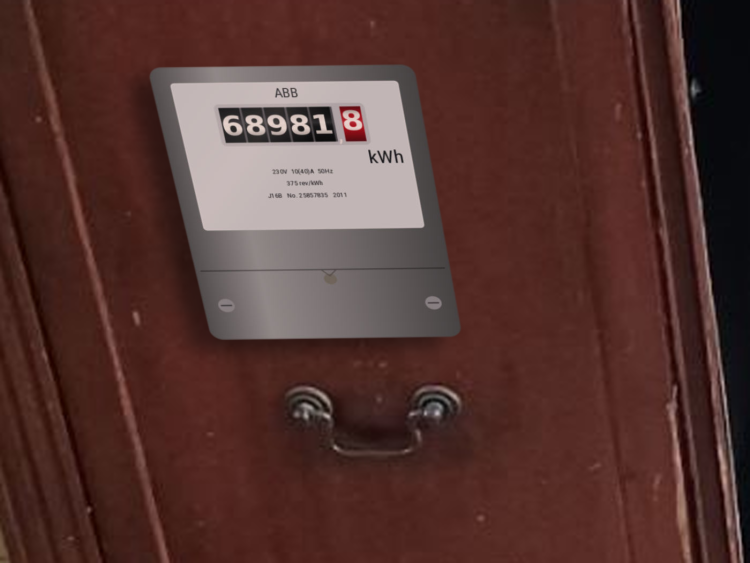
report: 68981.8 (kWh)
